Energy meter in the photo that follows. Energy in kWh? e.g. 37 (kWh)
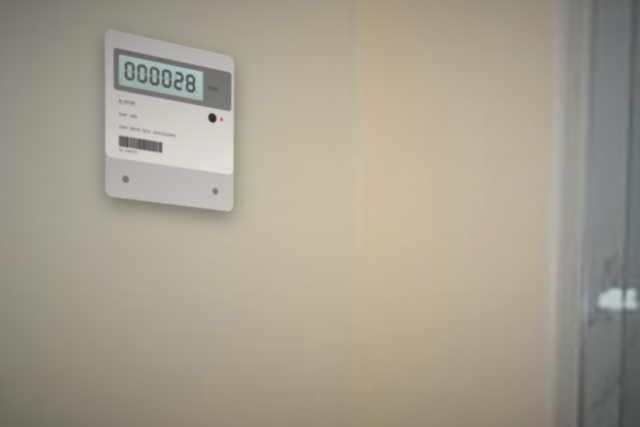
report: 28 (kWh)
